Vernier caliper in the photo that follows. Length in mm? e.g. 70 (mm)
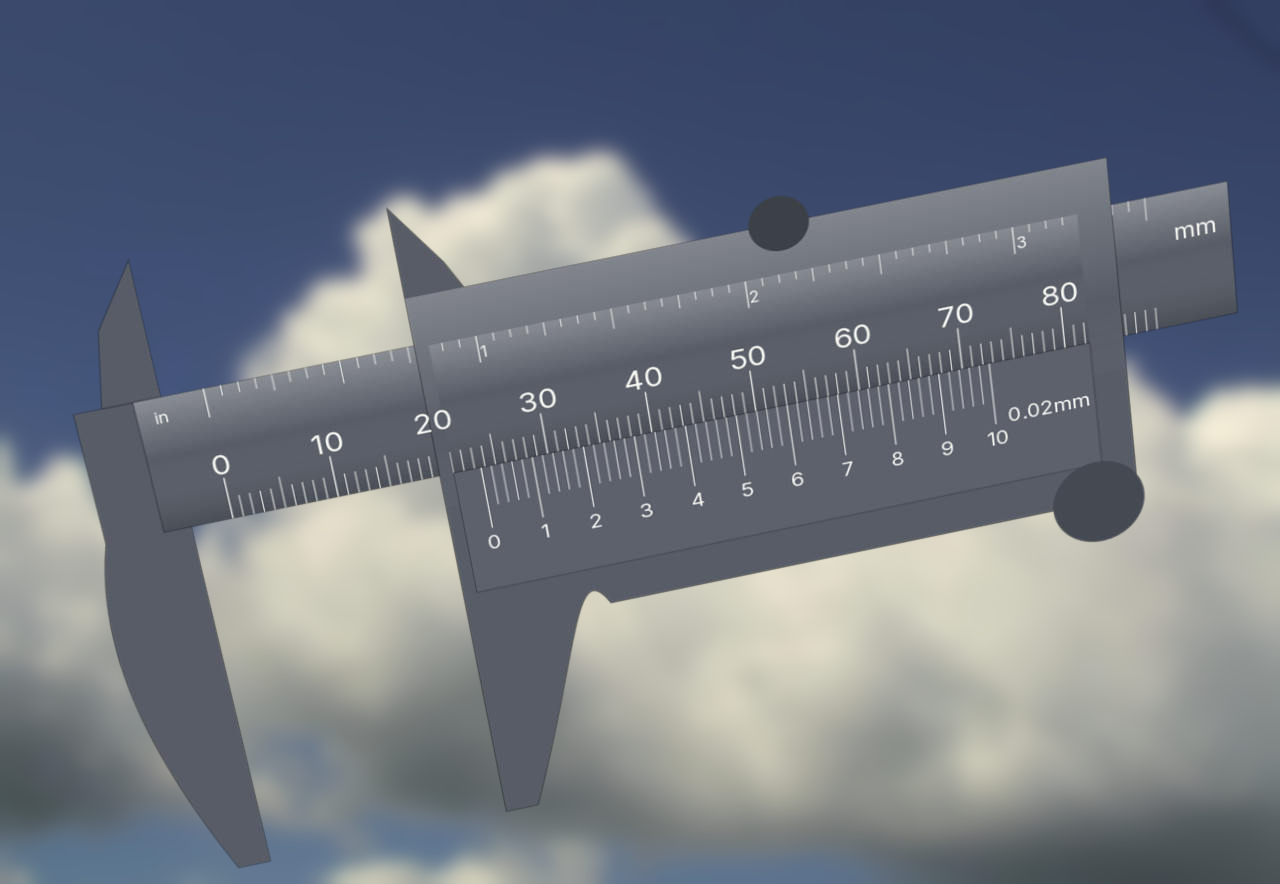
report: 23.6 (mm)
